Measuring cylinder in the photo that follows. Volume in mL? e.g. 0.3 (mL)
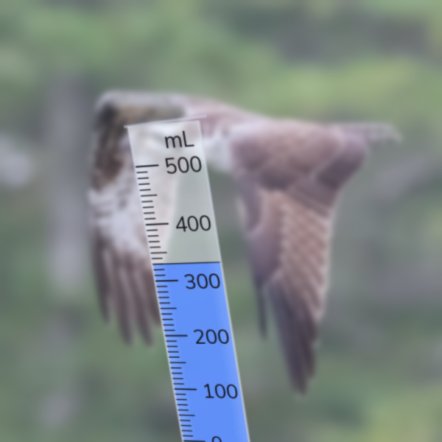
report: 330 (mL)
